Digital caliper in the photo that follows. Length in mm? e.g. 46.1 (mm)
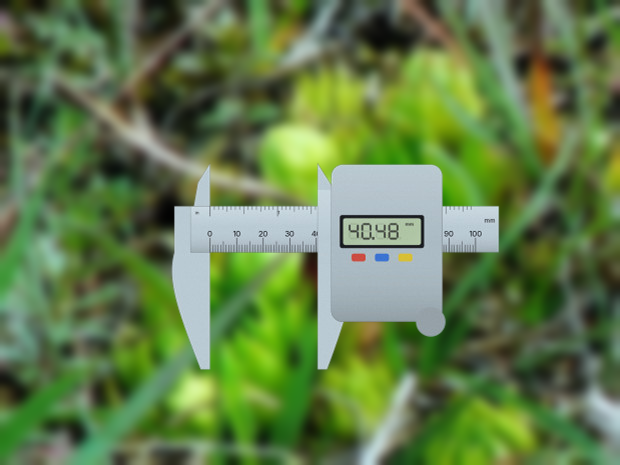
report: 40.48 (mm)
